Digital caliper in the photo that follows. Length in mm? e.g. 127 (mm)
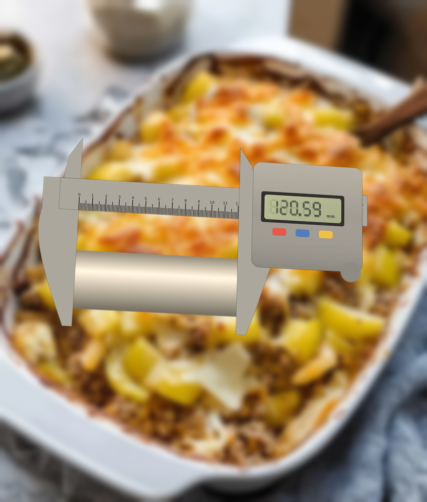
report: 120.59 (mm)
